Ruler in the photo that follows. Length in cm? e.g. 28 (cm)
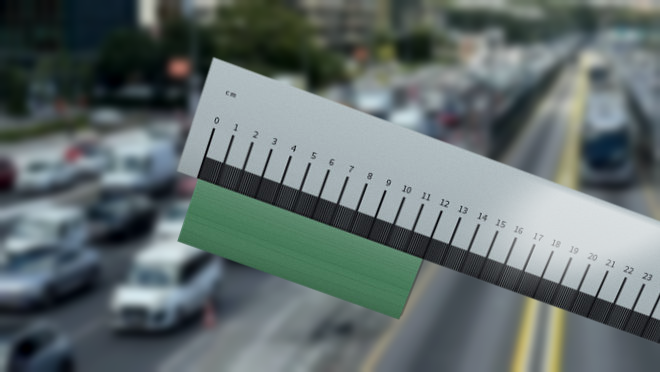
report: 12 (cm)
